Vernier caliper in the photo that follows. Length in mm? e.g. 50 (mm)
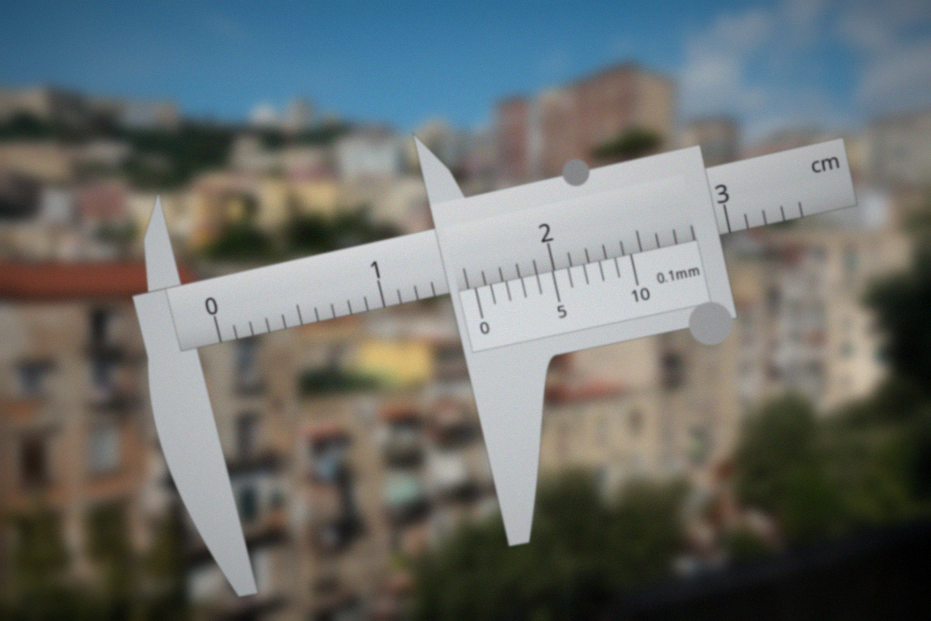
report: 15.4 (mm)
